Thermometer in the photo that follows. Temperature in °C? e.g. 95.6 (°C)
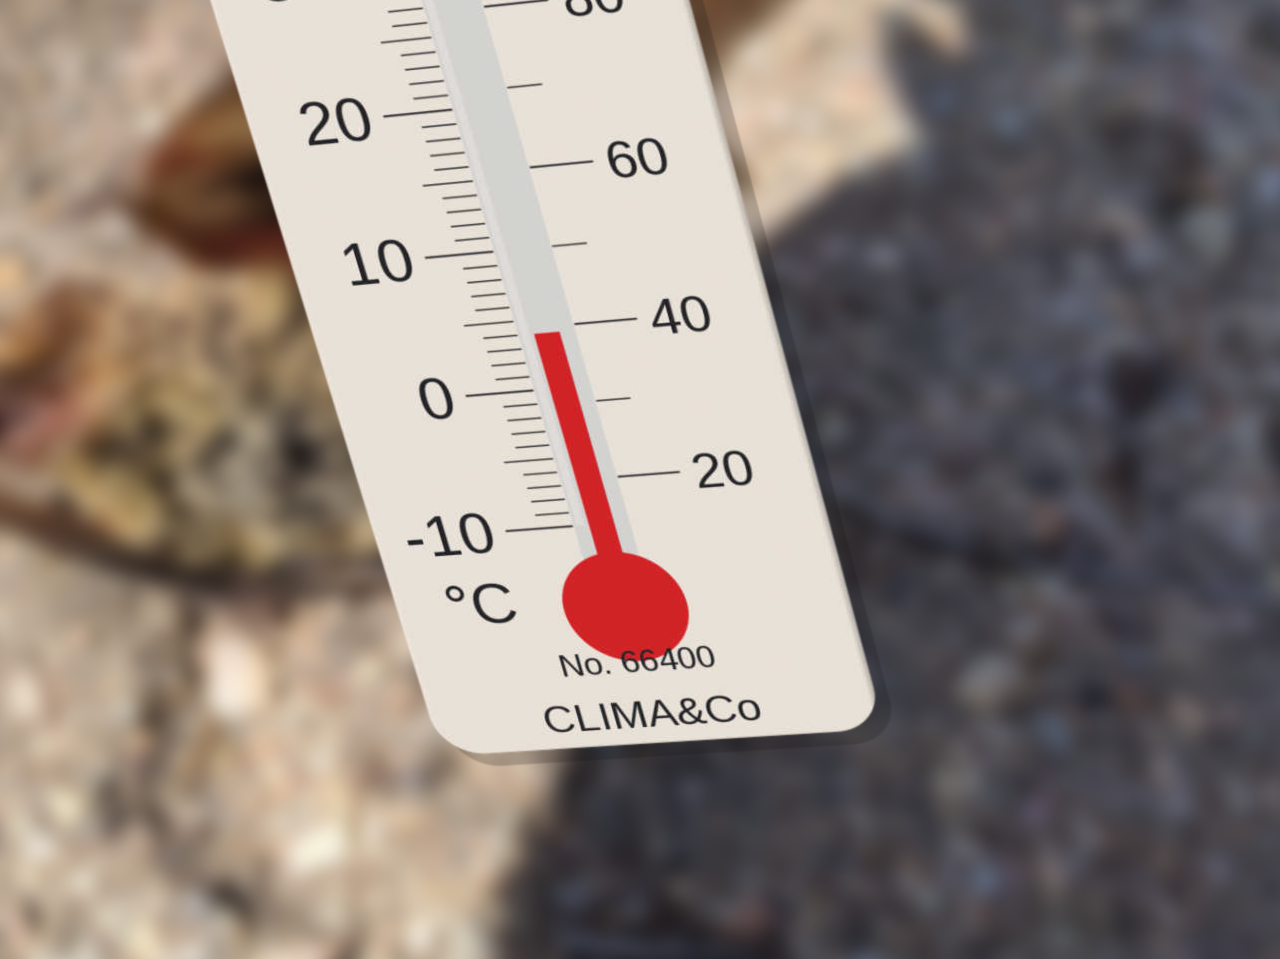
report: 4 (°C)
